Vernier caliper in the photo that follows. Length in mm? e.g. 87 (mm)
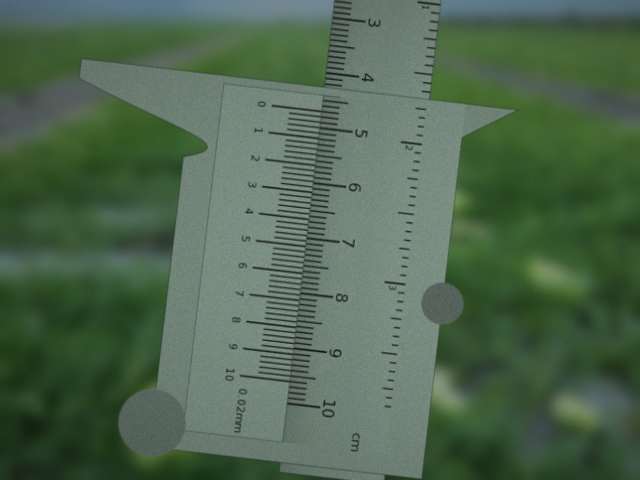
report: 47.0 (mm)
